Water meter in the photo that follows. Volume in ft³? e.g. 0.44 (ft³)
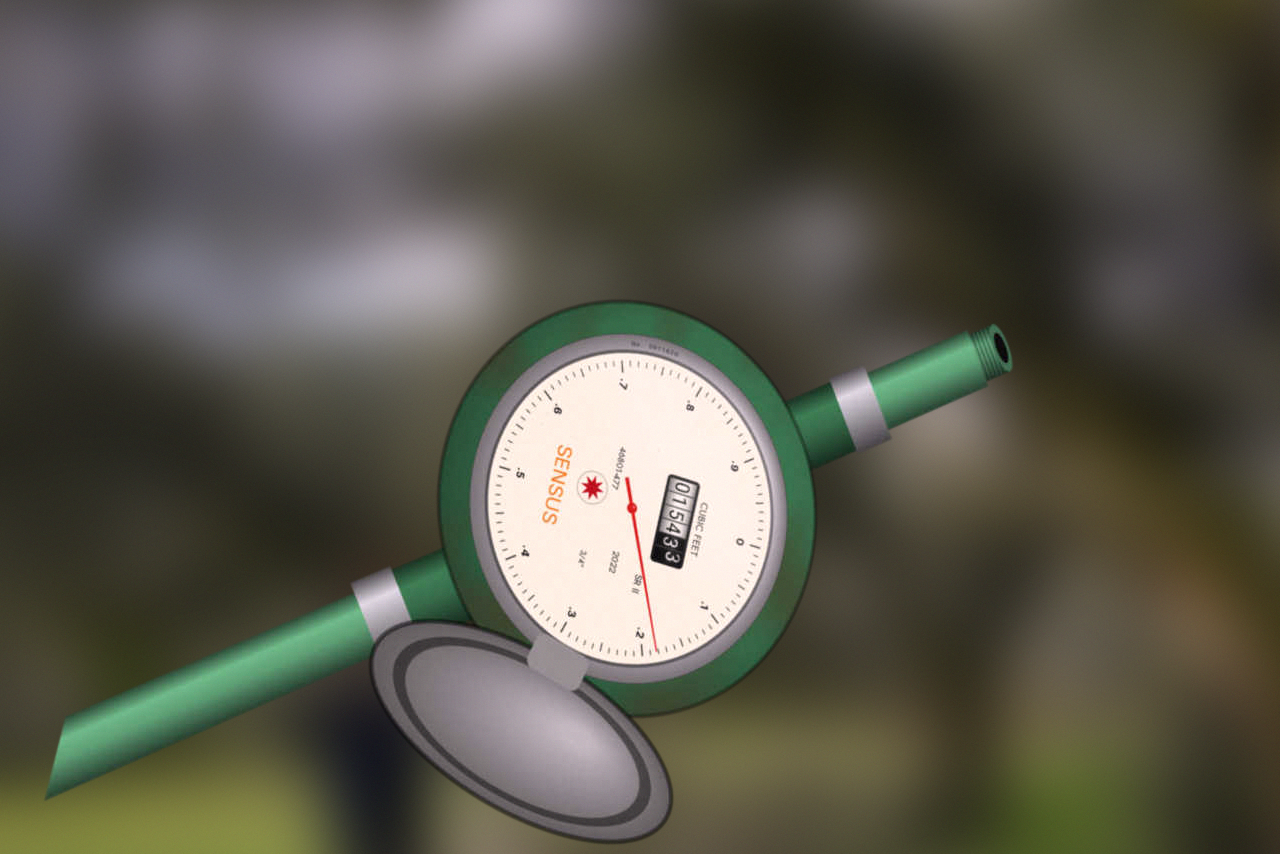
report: 15433.18 (ft³)
